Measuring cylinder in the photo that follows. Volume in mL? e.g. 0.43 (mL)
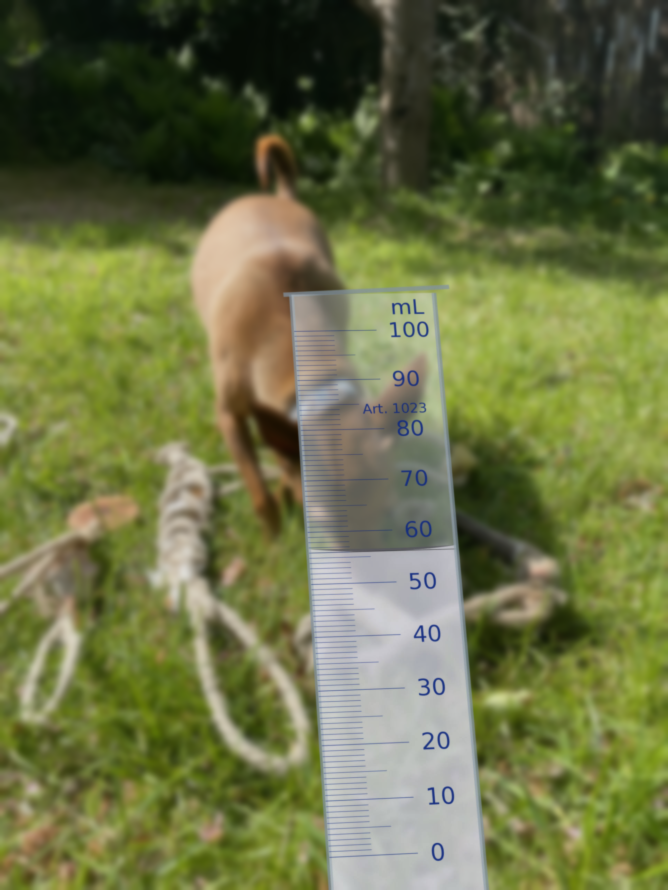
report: 56 (mL)
